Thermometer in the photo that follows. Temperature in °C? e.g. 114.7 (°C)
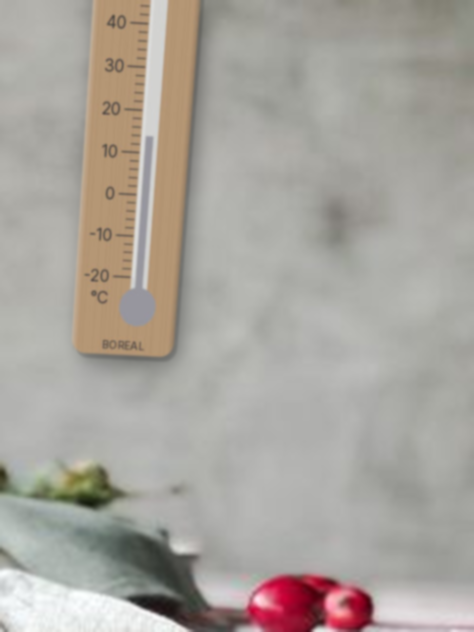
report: 14 (°C)
